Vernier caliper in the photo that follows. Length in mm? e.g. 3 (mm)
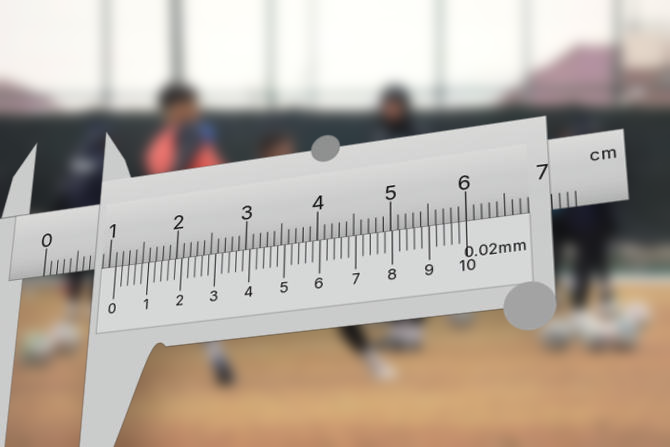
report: 11.0 (mm)
